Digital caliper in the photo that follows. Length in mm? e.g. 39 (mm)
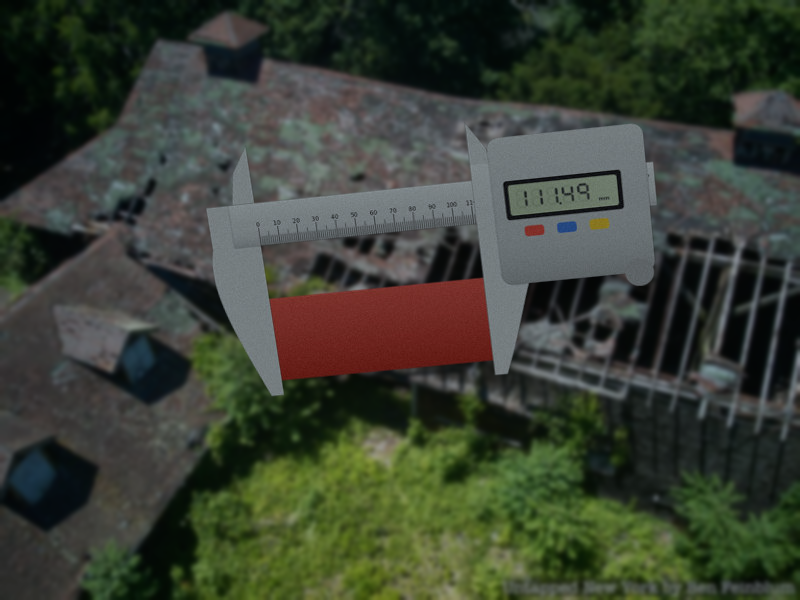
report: 111.49 (mm)
